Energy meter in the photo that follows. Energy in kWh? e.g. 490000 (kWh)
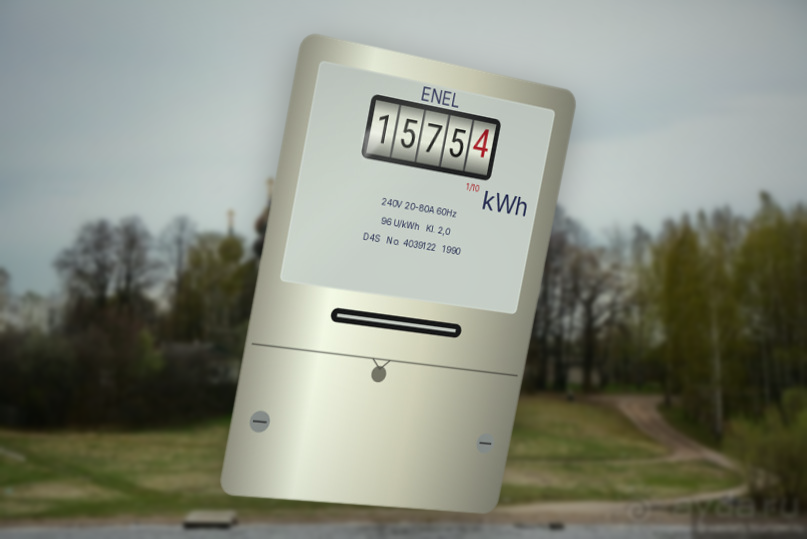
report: 1575.4 (kWh)
